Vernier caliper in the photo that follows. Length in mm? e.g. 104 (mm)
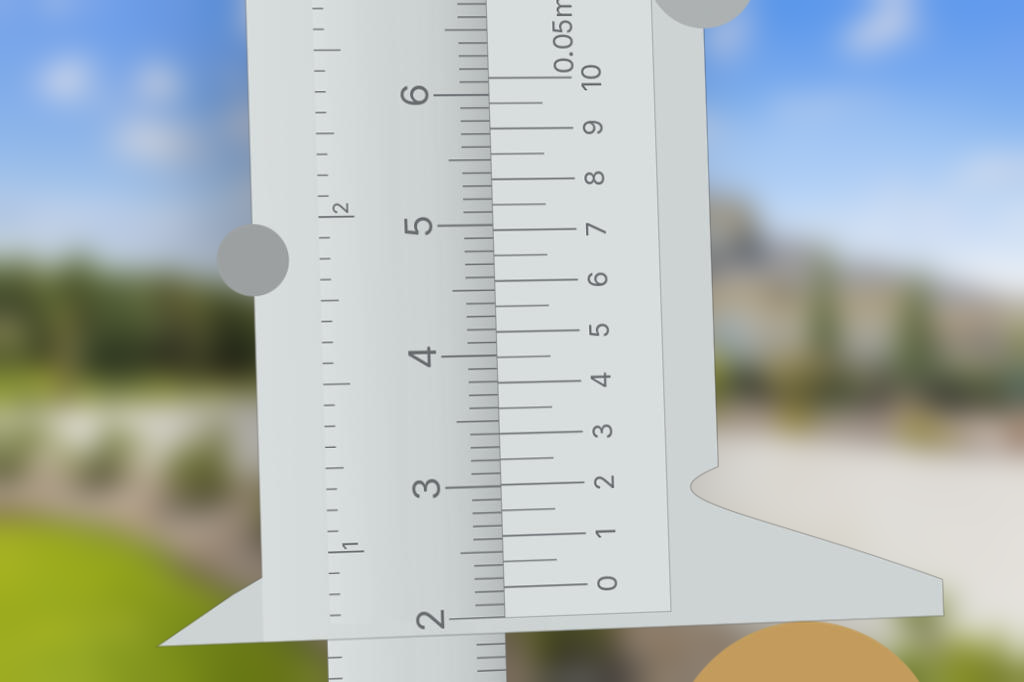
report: 22.3 (mm)
